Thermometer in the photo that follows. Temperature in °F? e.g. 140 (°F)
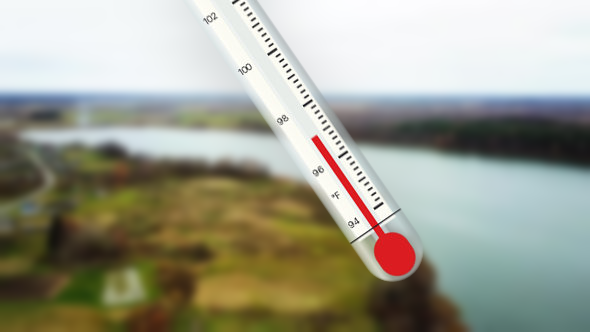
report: 97 (°F)
